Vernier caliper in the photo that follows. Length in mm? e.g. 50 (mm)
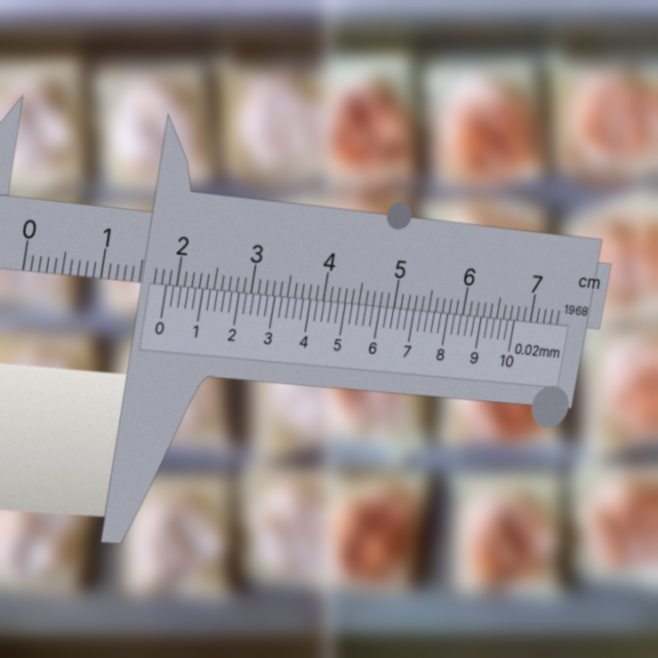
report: 18.6 (mm)
